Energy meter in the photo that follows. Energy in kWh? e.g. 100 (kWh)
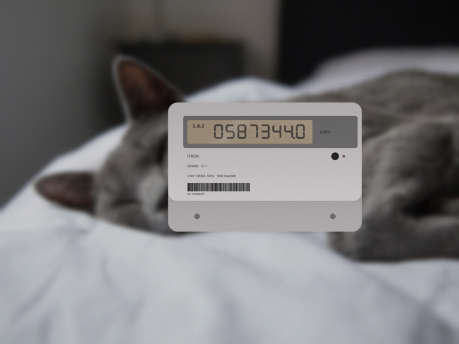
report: 587344.0 (kWh)
